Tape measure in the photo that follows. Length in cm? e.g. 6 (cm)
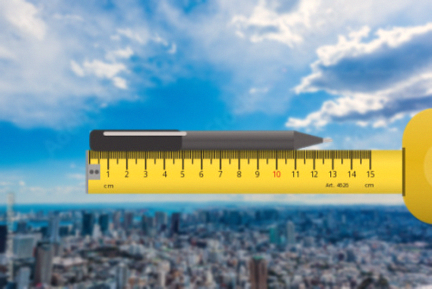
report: 13 (cm)
